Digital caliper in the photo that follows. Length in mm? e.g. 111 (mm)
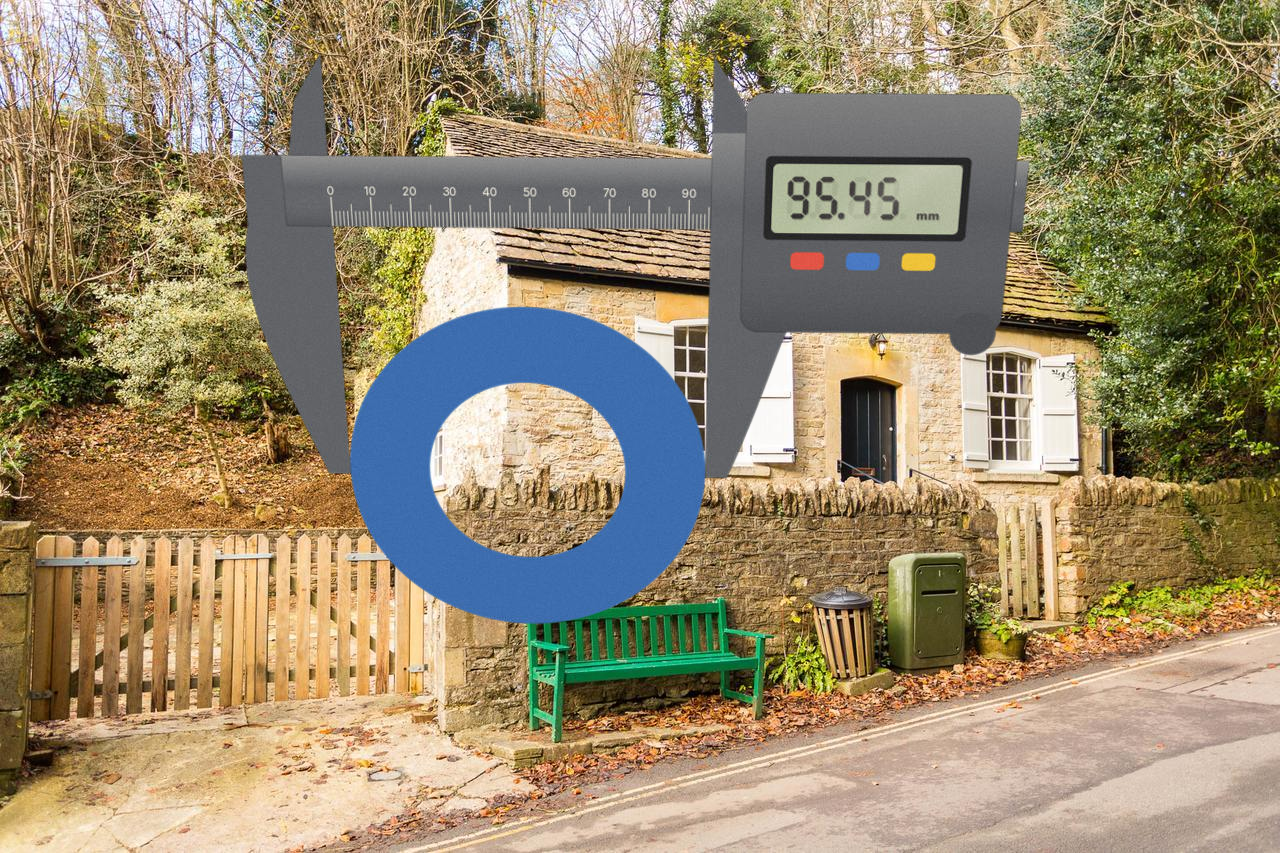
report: 95.45 (mm)
